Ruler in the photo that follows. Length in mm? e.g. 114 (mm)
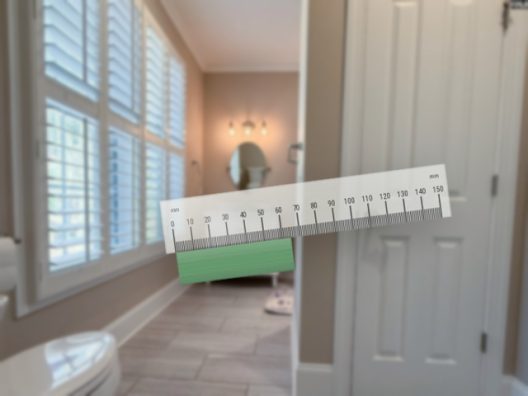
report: 65 (mm)
